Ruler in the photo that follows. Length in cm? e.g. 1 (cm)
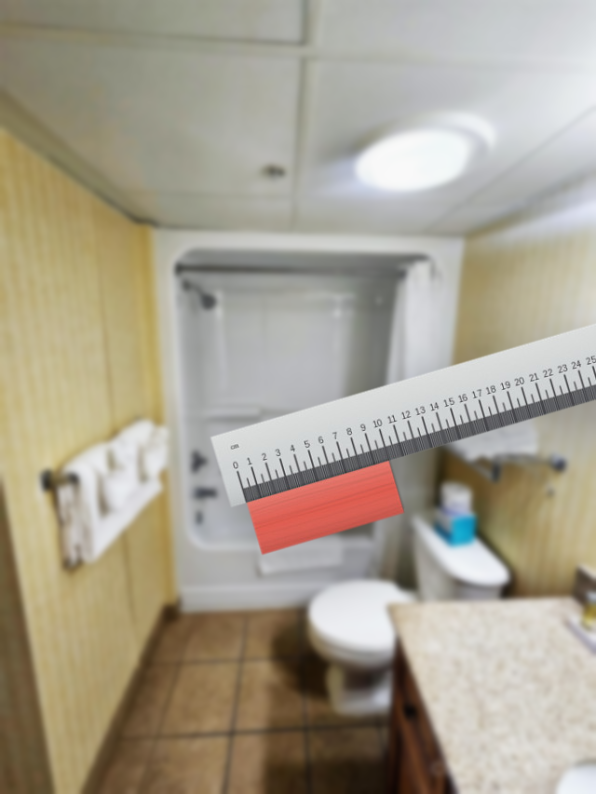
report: 10 (cm)
